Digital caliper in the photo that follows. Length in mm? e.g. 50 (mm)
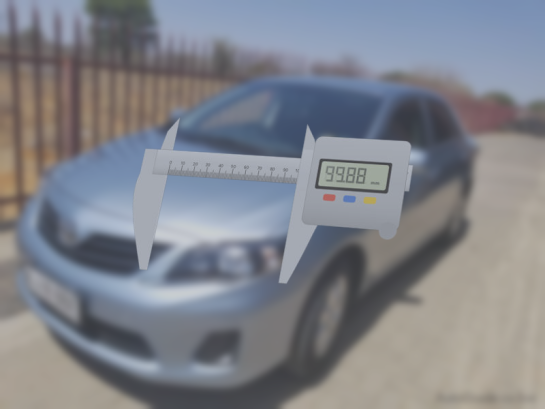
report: 99.88 (mm)
